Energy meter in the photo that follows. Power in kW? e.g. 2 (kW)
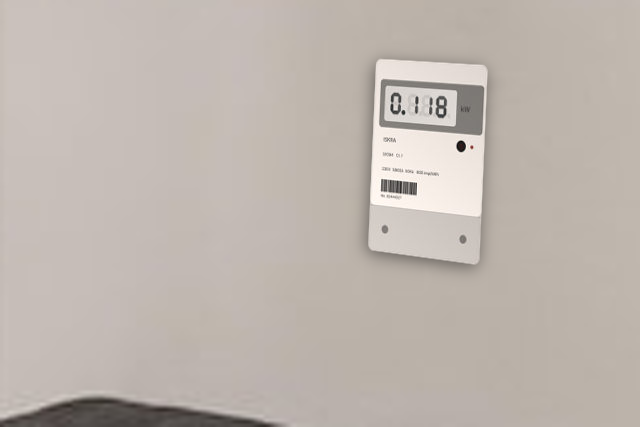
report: 0.118 (kW)
